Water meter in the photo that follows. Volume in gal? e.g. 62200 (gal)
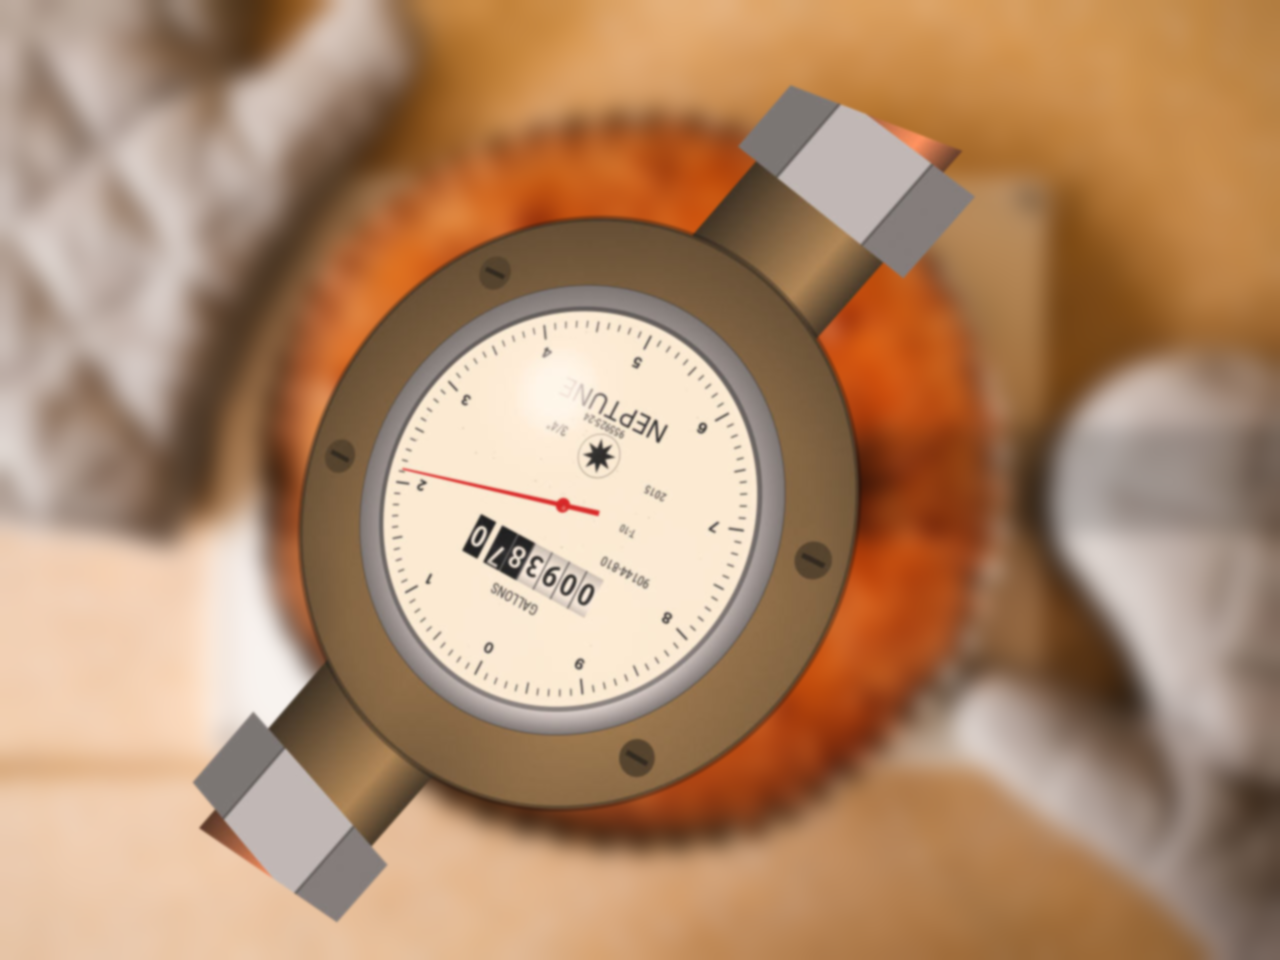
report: 93872.1 (gal)
